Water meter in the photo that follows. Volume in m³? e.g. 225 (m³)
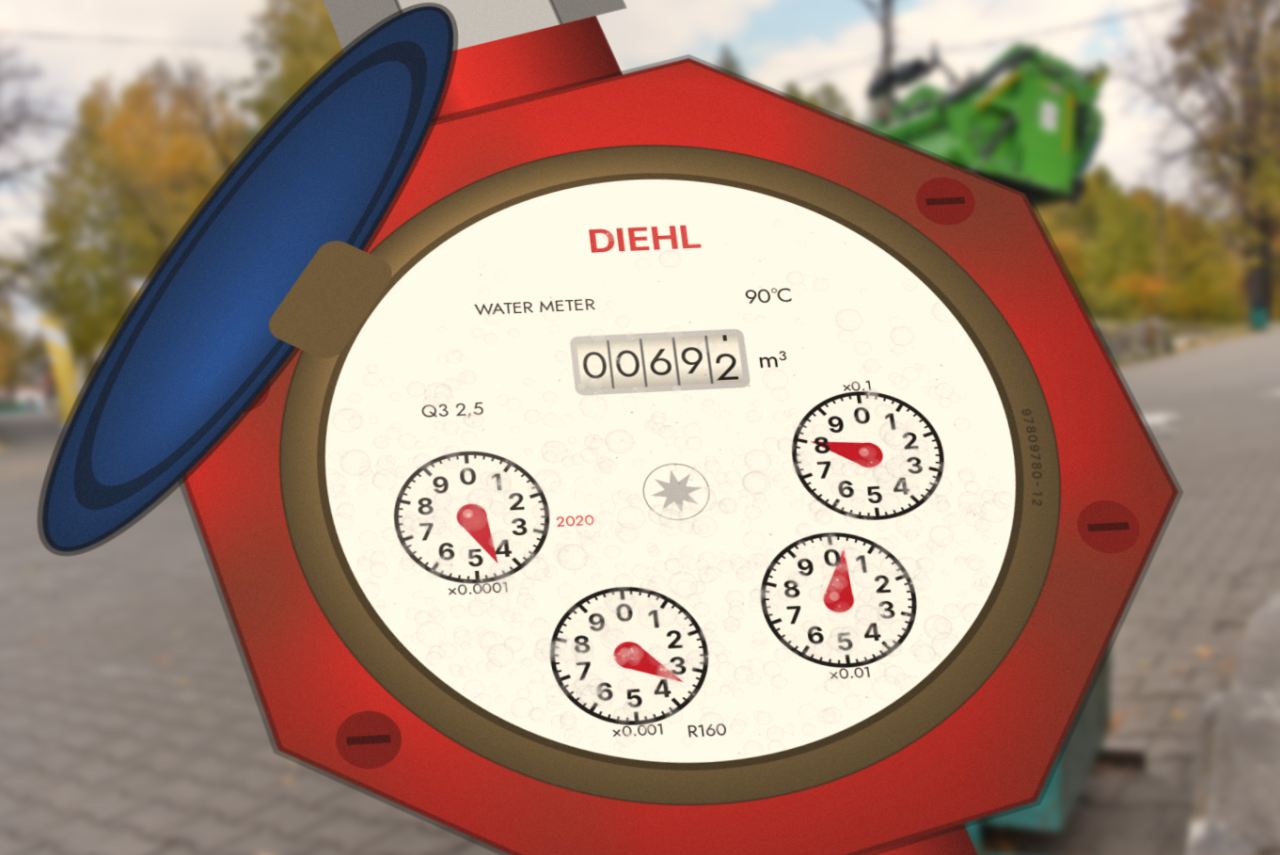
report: 691.8034 (m³)
